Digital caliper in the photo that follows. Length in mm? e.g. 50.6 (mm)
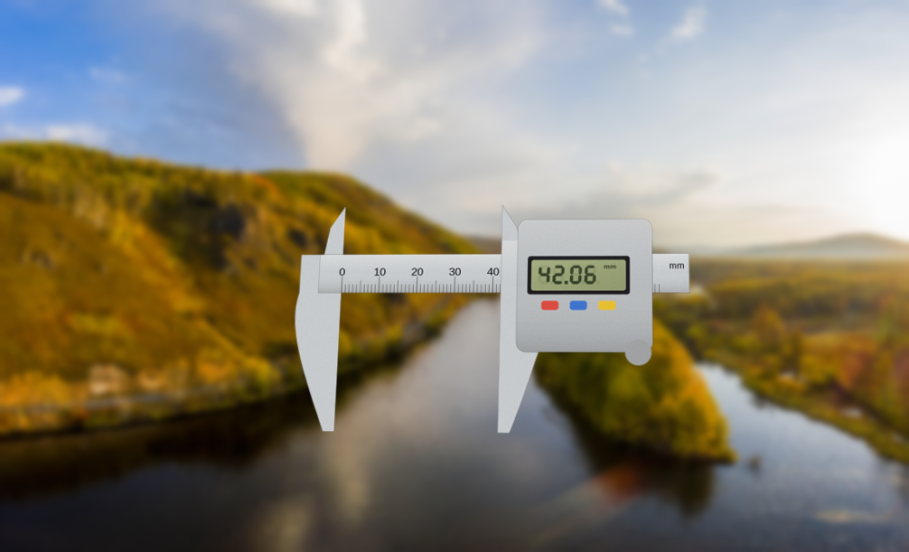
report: 42.06 (mm)
